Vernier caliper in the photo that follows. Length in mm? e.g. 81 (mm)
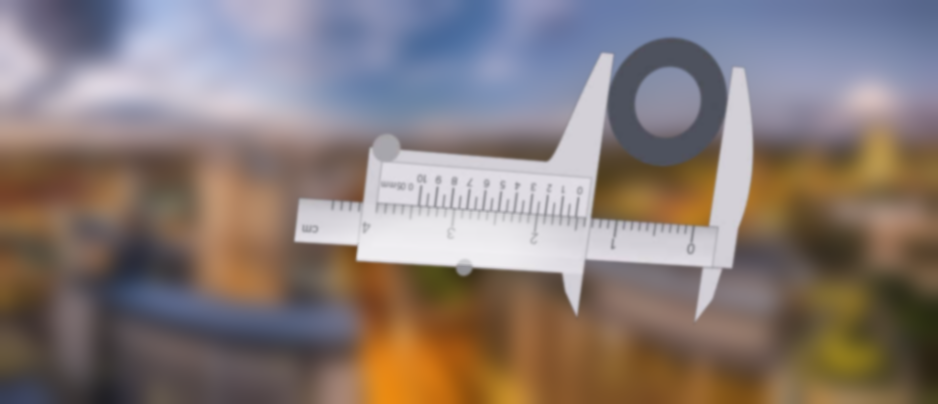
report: 15.2 (mm)
